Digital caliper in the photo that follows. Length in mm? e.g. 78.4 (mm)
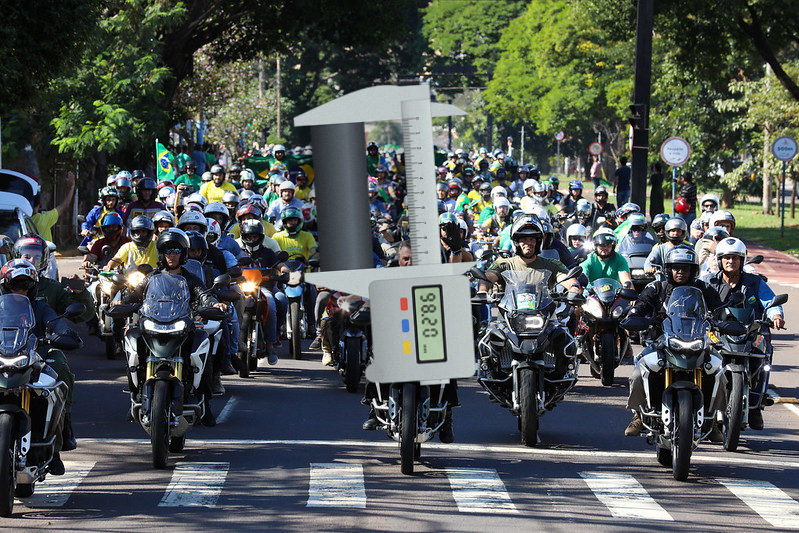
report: 98.20 (mm)
